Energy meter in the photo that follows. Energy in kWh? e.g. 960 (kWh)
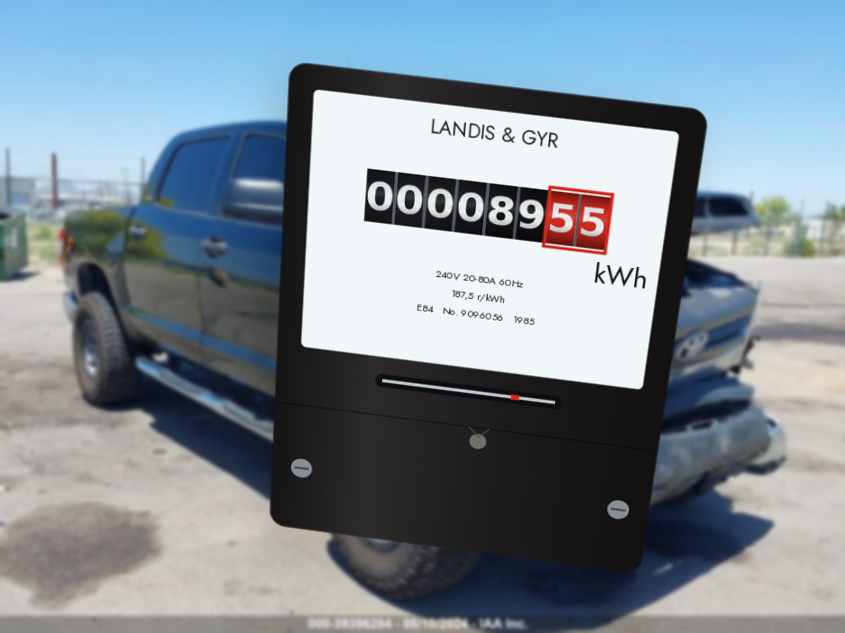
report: 89.55 (kWh)
